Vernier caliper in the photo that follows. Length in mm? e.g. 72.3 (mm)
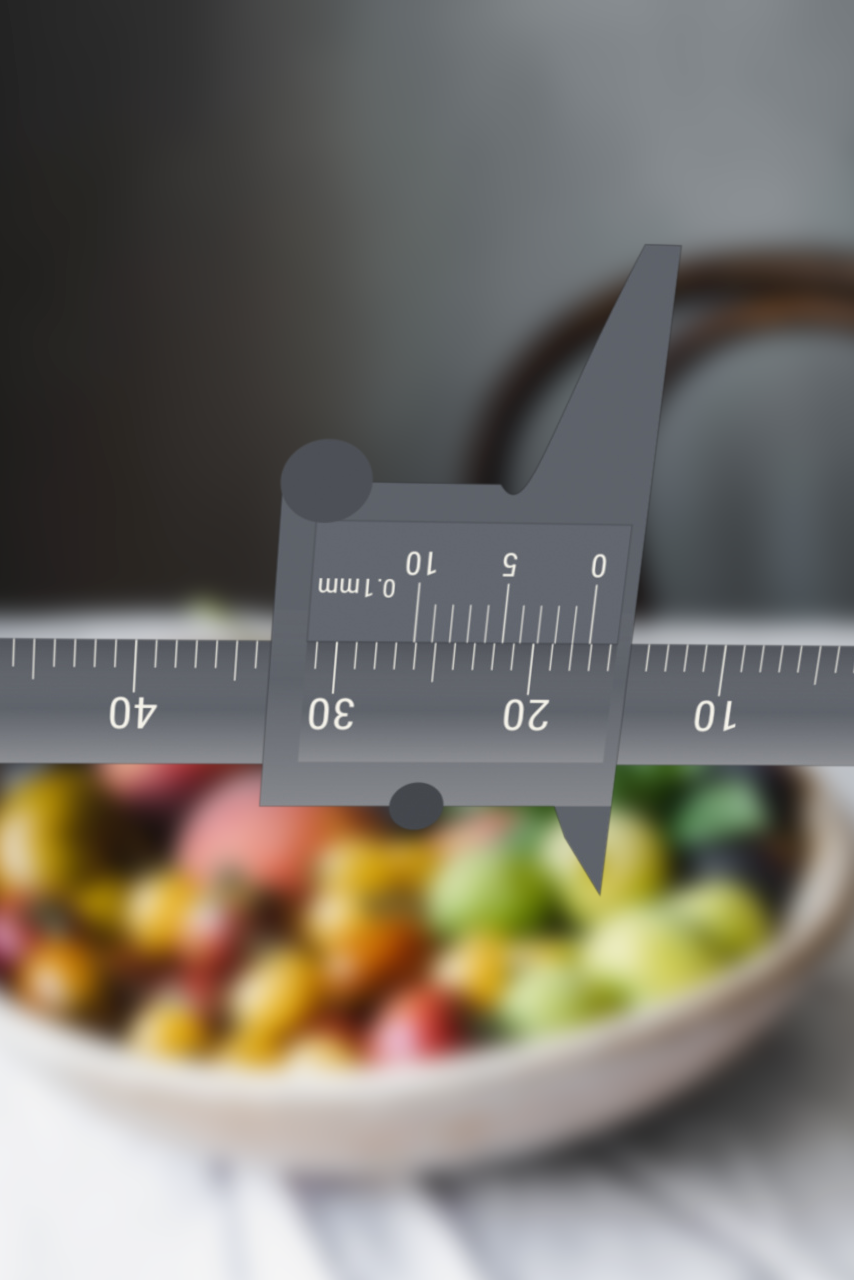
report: 17.1 (mm)
